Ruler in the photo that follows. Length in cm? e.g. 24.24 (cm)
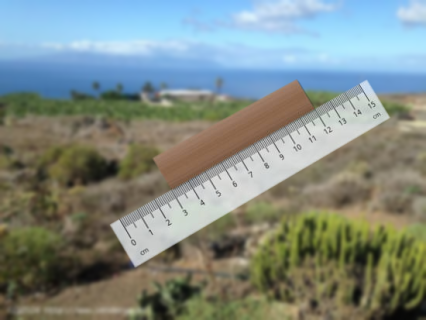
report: 9 (cm)
